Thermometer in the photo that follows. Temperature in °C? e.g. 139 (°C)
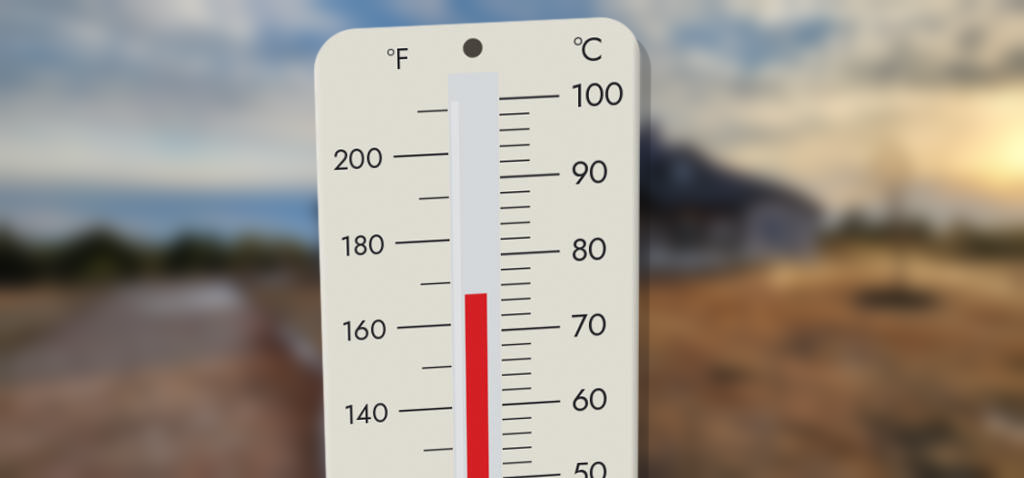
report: 75 (°C)
